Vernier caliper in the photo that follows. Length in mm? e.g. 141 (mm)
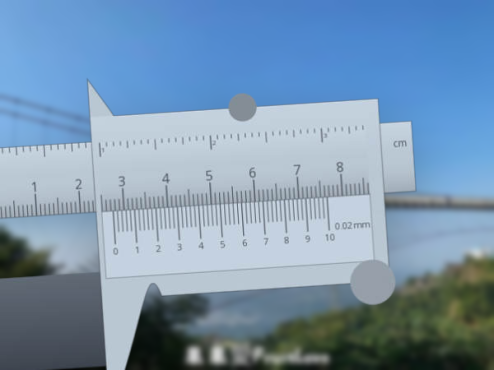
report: 27.5 (mm)
